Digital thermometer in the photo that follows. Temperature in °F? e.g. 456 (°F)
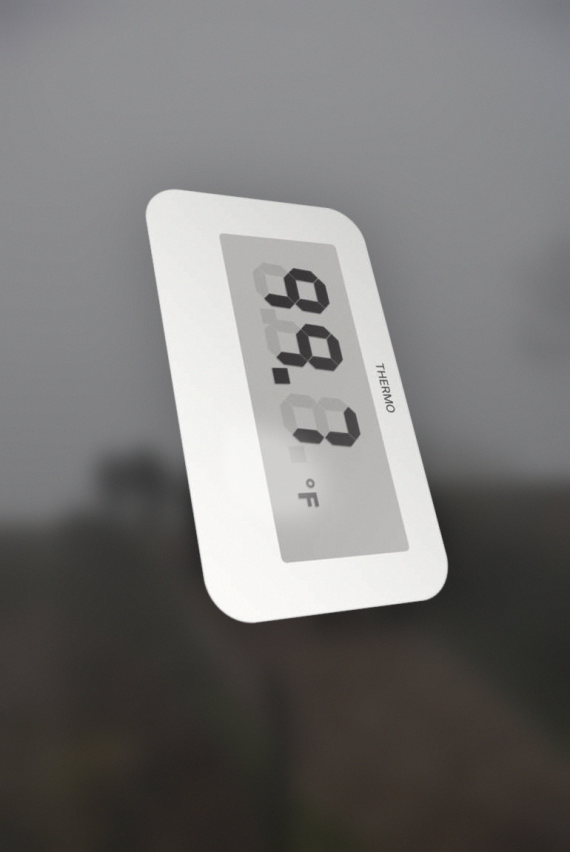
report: 99.7 (°F)
